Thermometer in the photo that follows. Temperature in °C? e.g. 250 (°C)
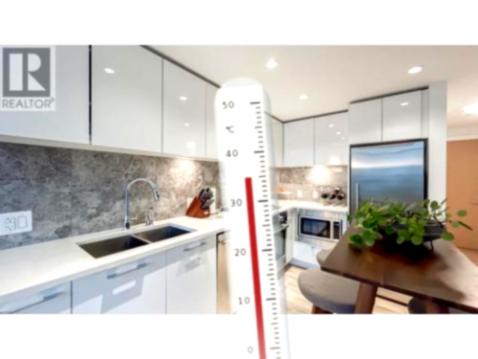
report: 35 (°C)
